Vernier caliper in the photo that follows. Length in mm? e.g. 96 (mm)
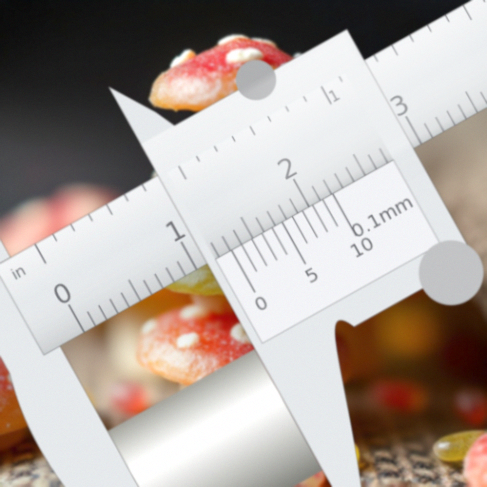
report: 13.1 (mm)
